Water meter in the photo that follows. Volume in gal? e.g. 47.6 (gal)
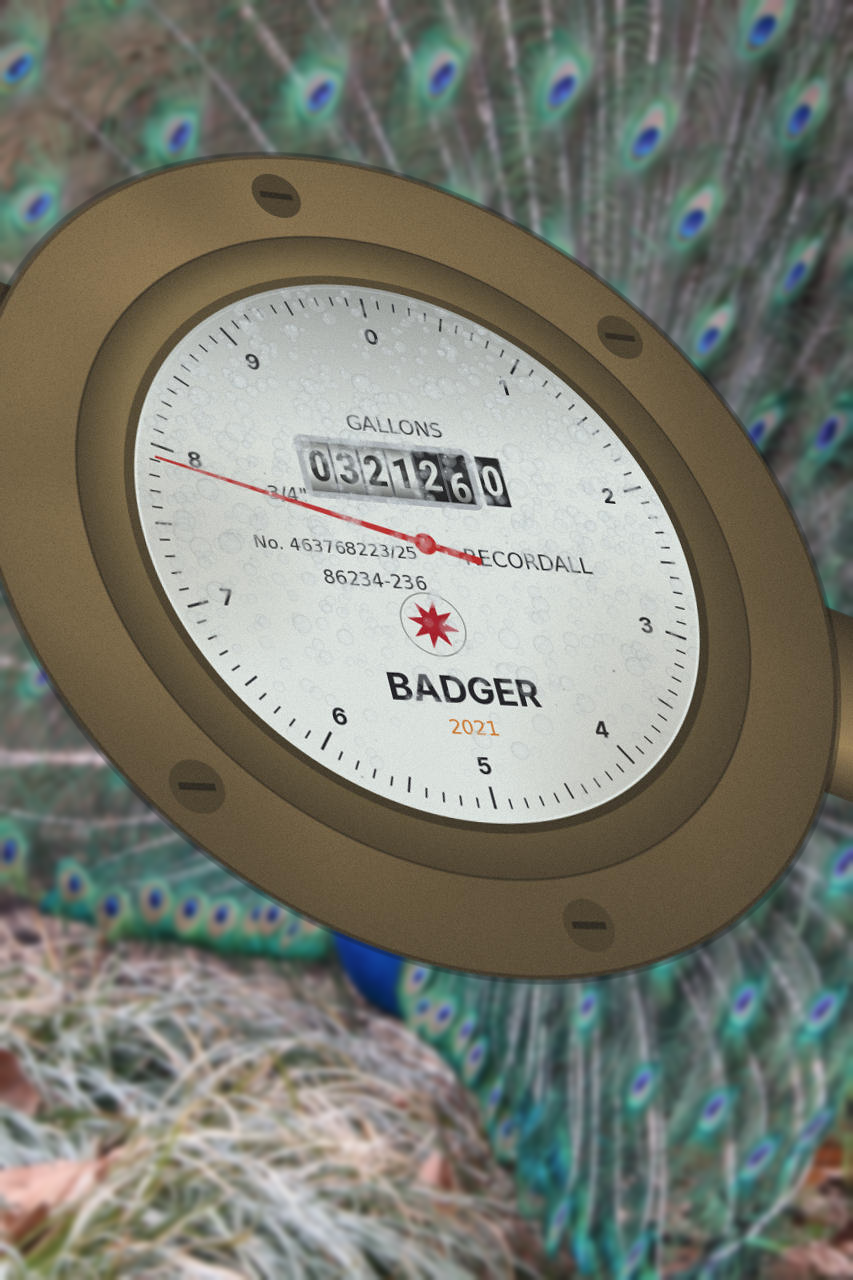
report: 321257.9 (gal)
